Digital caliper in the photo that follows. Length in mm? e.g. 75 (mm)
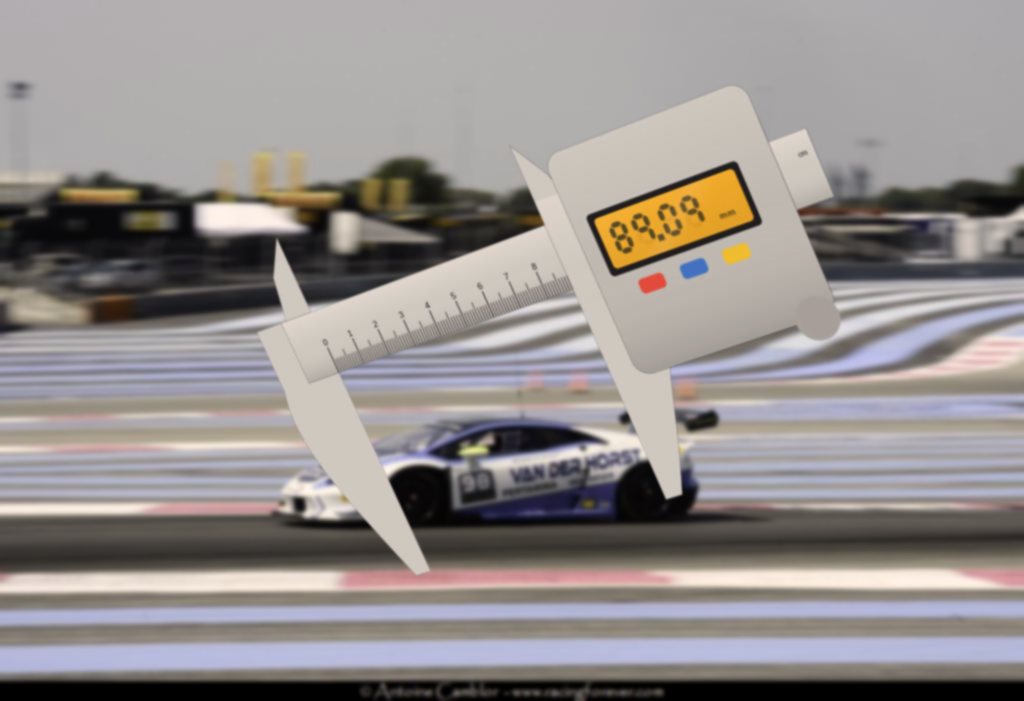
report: 89.09 (mm)
